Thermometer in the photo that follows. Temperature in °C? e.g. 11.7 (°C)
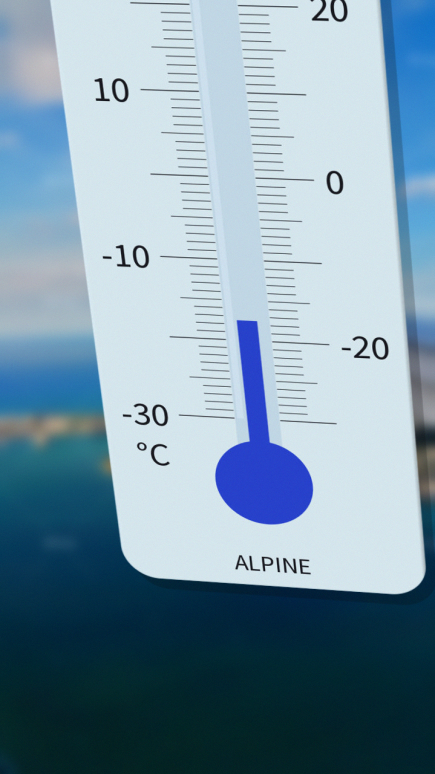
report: -17.5 (°C)
